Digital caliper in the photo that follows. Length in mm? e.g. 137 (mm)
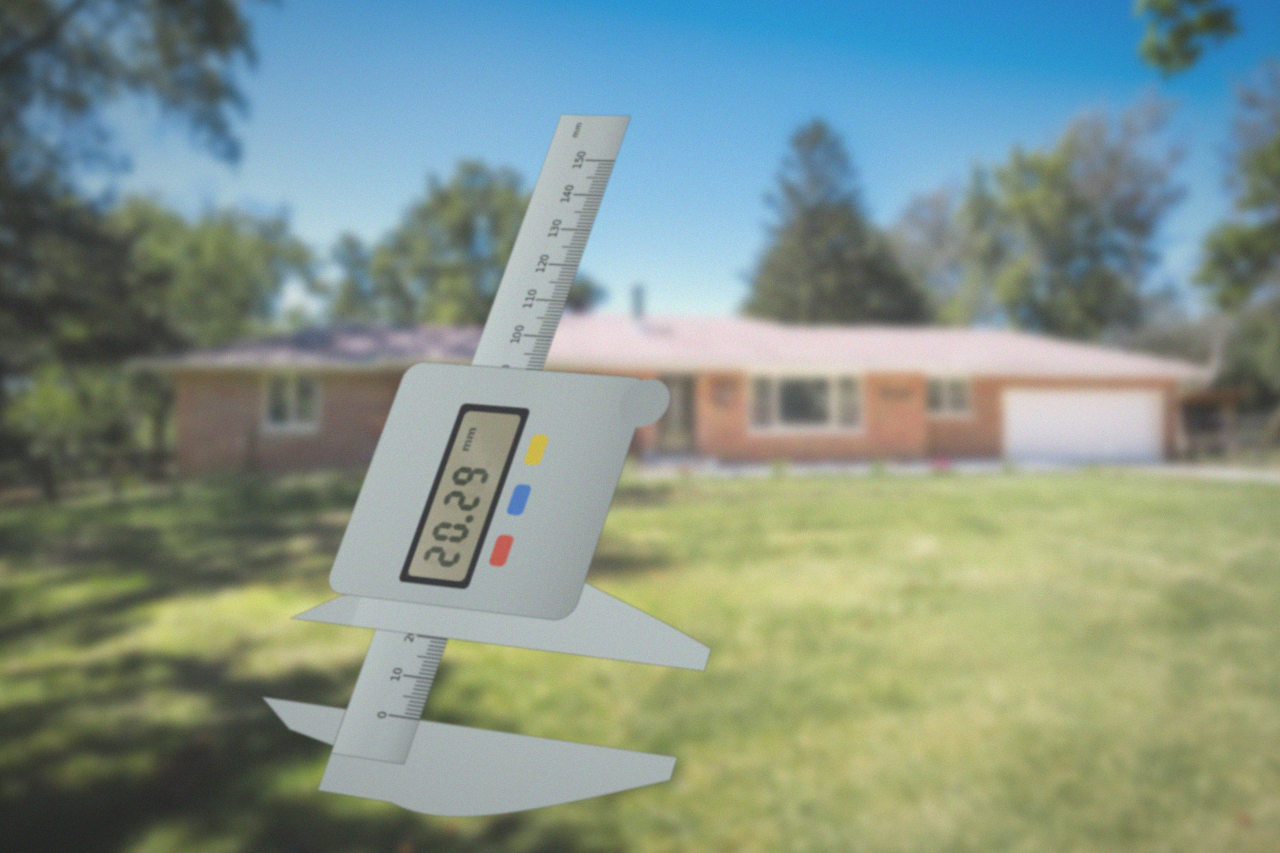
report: 20.29 (mm)
